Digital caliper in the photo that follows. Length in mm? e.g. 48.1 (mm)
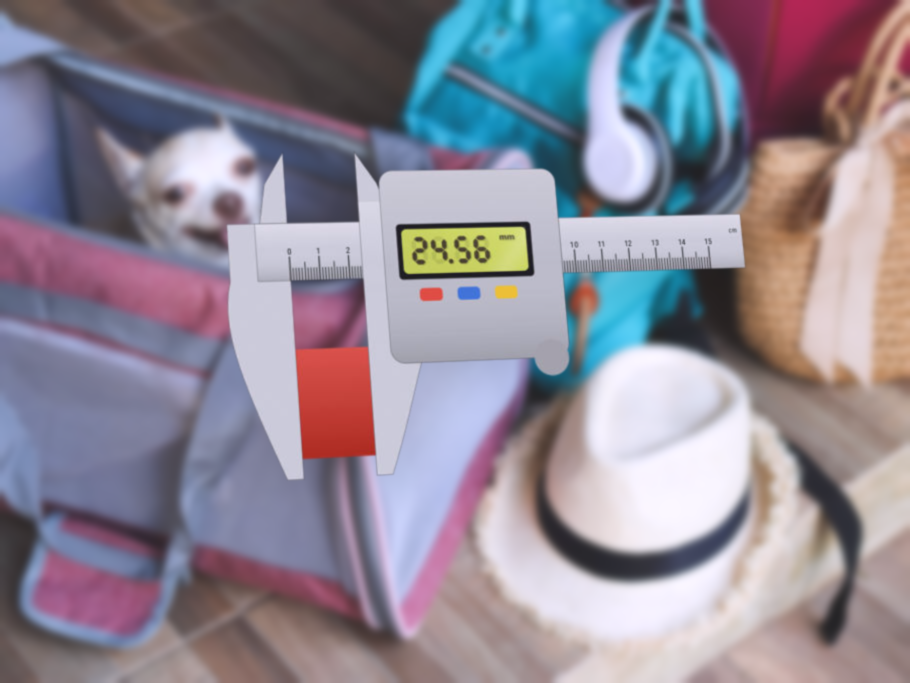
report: 24.56 (mm)
